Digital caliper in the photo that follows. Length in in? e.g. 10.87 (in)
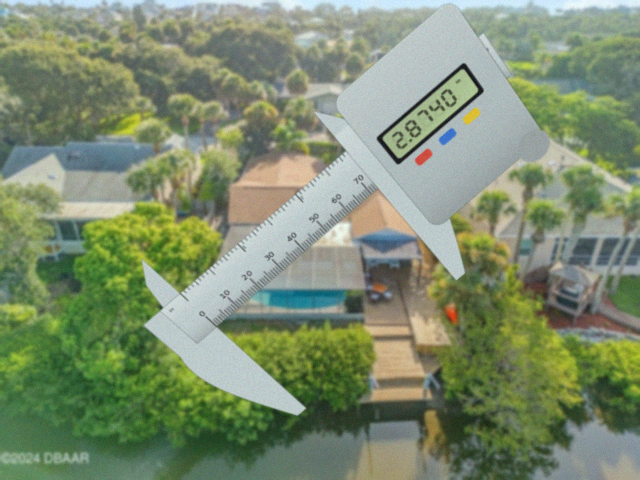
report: 2.8740 (in)
